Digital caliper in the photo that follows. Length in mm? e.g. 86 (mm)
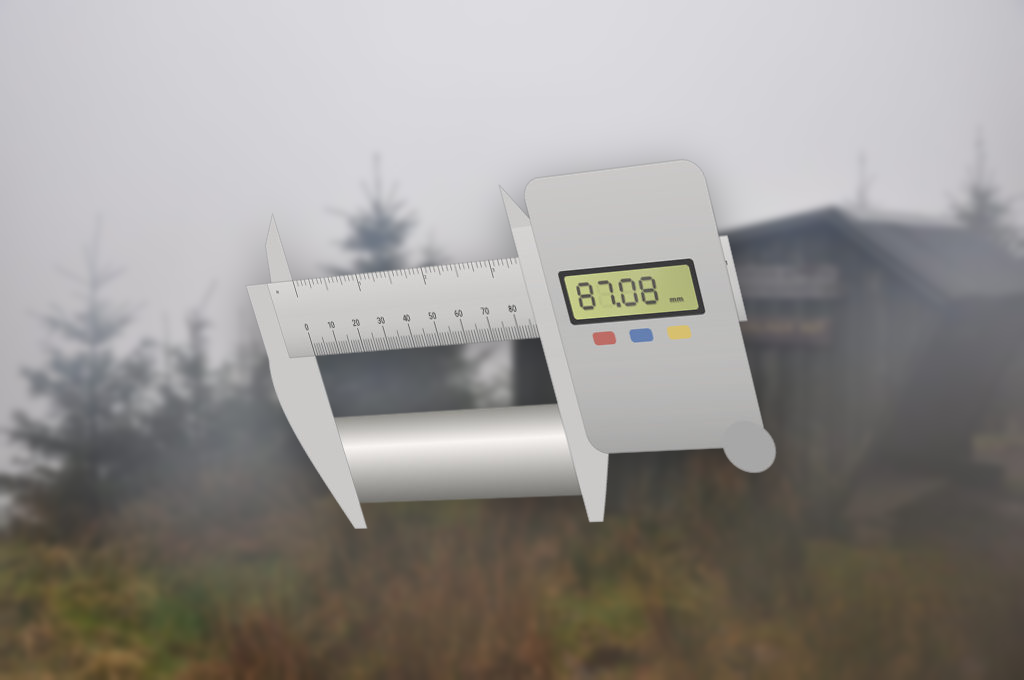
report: 87.08 (mm)
